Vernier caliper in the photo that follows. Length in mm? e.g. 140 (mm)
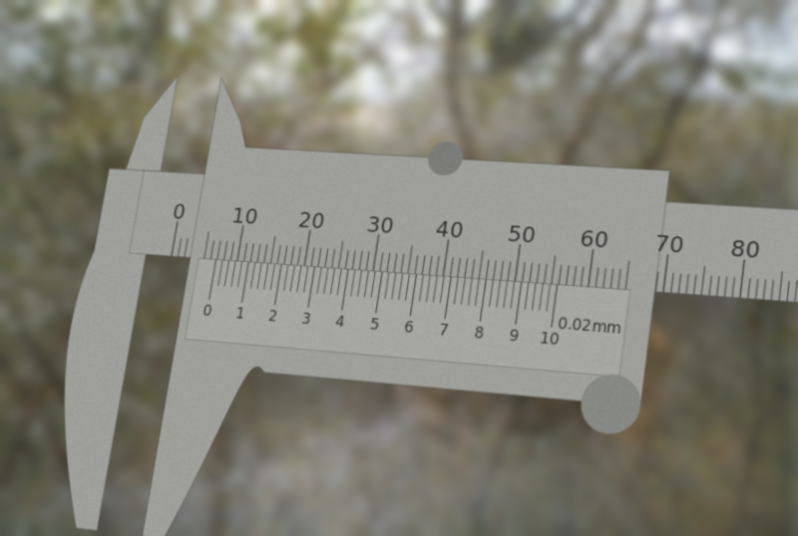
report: 6.8 (mm)
